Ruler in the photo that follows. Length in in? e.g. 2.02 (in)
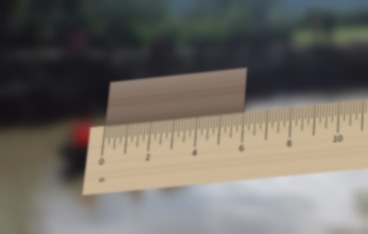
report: 6 (in)
